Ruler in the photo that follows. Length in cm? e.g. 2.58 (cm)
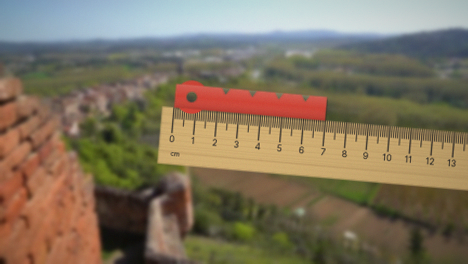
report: 7 (cm)
